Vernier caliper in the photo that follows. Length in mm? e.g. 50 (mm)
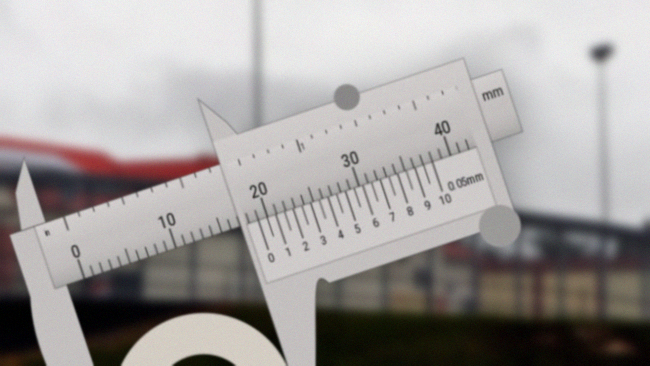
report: 19.0 (mm)
